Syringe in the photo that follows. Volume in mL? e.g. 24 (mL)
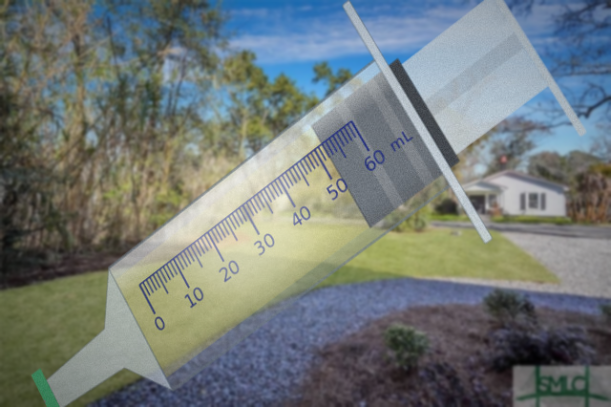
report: 52 (mL)
